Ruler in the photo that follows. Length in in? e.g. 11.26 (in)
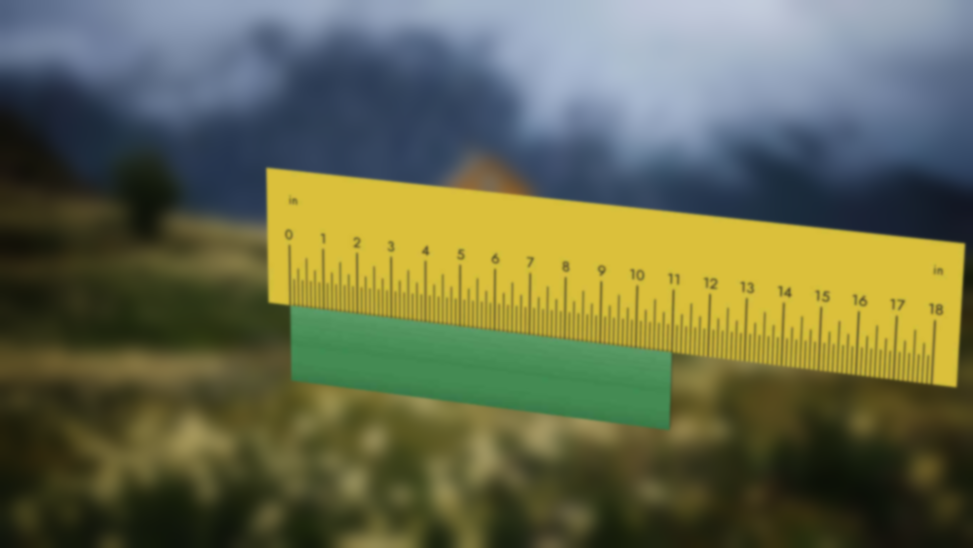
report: 11 (in)
